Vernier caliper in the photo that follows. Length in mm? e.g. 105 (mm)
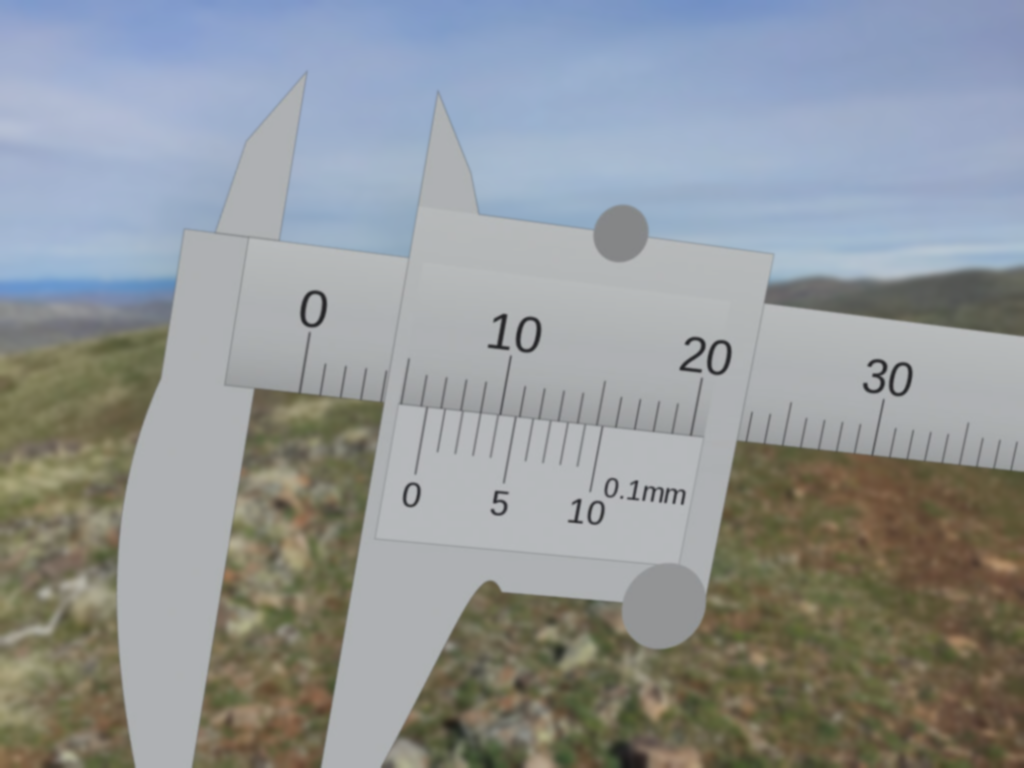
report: 6.3 (mm)
